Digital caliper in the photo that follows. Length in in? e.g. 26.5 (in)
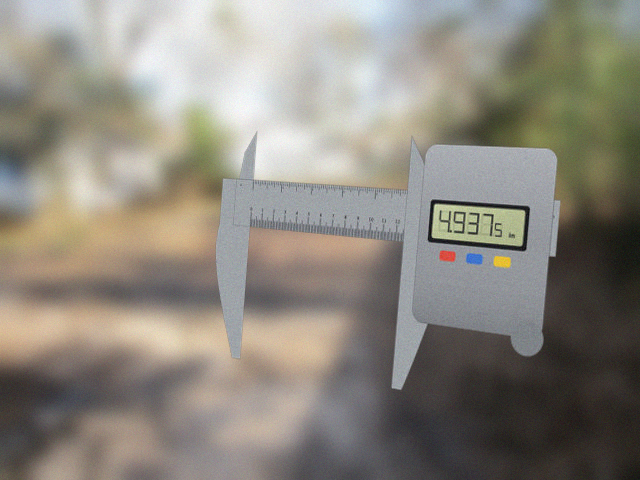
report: 4.9375 (in)
